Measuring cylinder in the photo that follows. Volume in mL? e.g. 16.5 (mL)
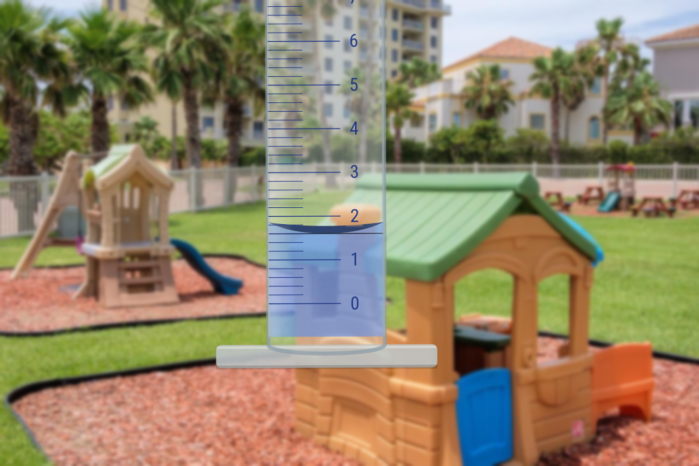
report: 1.6 (mL)
